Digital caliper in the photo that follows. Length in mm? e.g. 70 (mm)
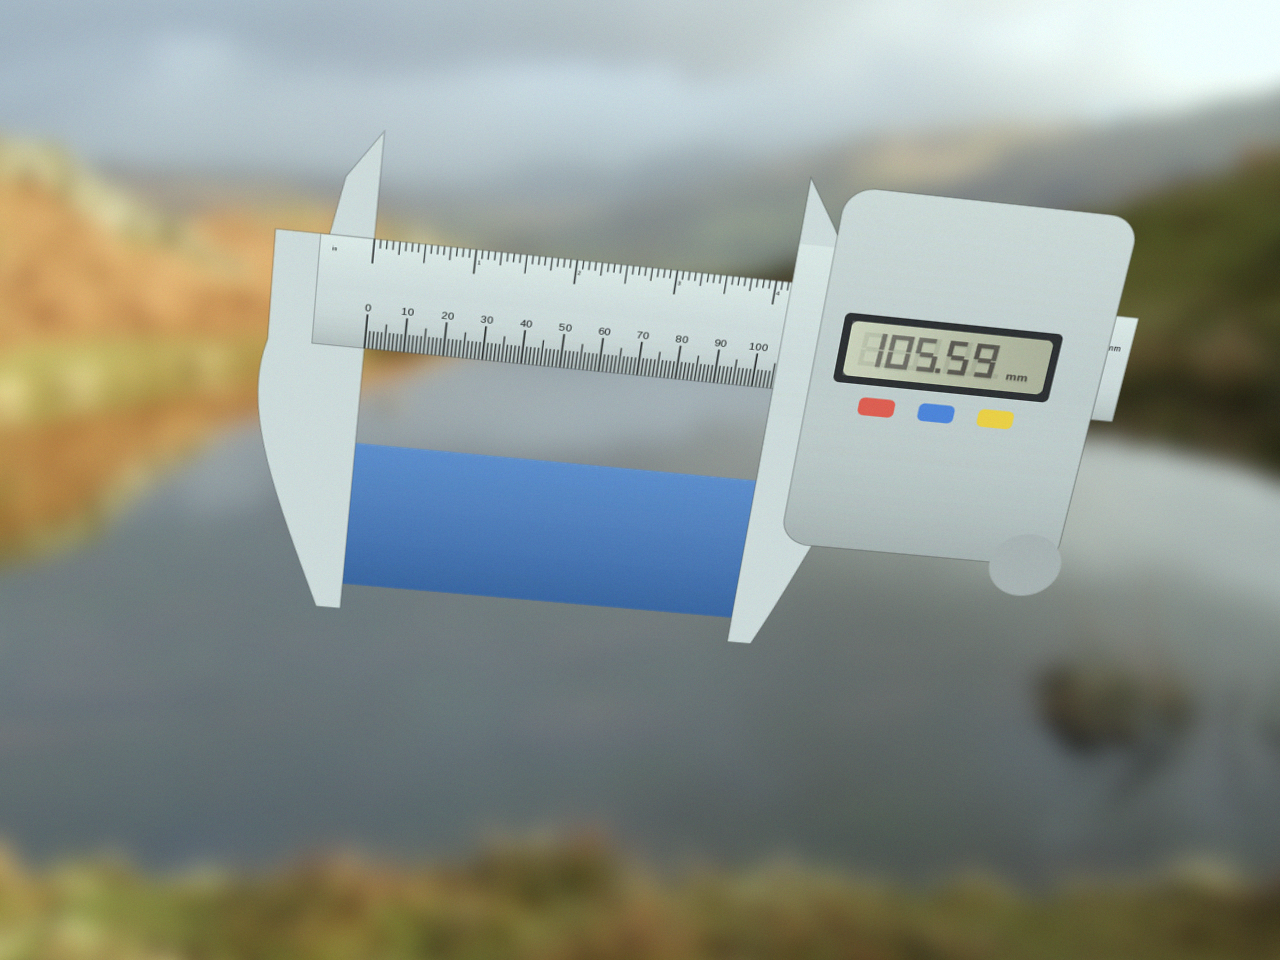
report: 105.59 (mm)
